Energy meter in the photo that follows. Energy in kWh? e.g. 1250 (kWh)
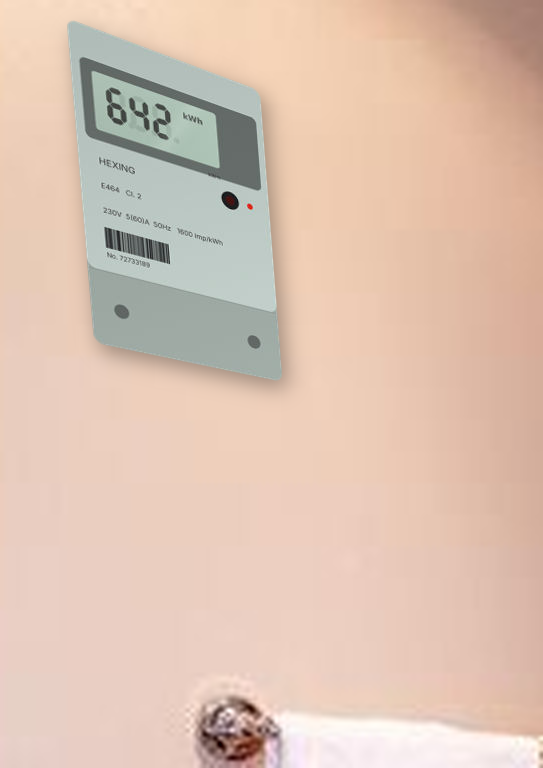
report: 642 (kWh)
